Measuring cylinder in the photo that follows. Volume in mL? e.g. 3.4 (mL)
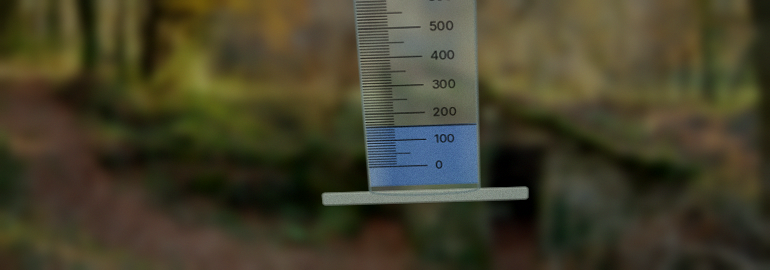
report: 150 (mL)
